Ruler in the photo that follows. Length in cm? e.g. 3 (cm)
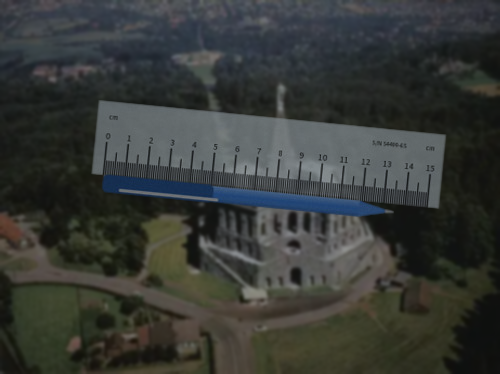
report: 13.5 (cm)
